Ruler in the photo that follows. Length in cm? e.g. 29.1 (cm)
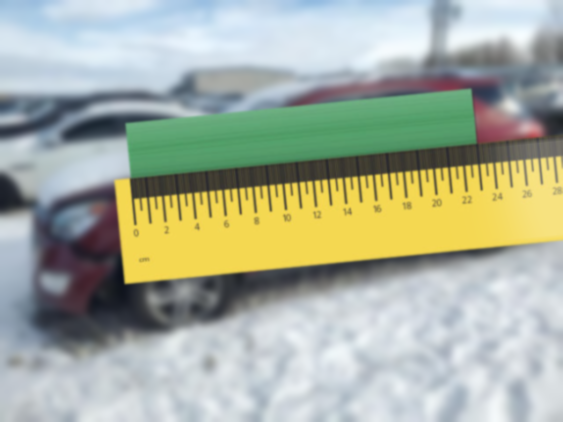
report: 23 (cm)
